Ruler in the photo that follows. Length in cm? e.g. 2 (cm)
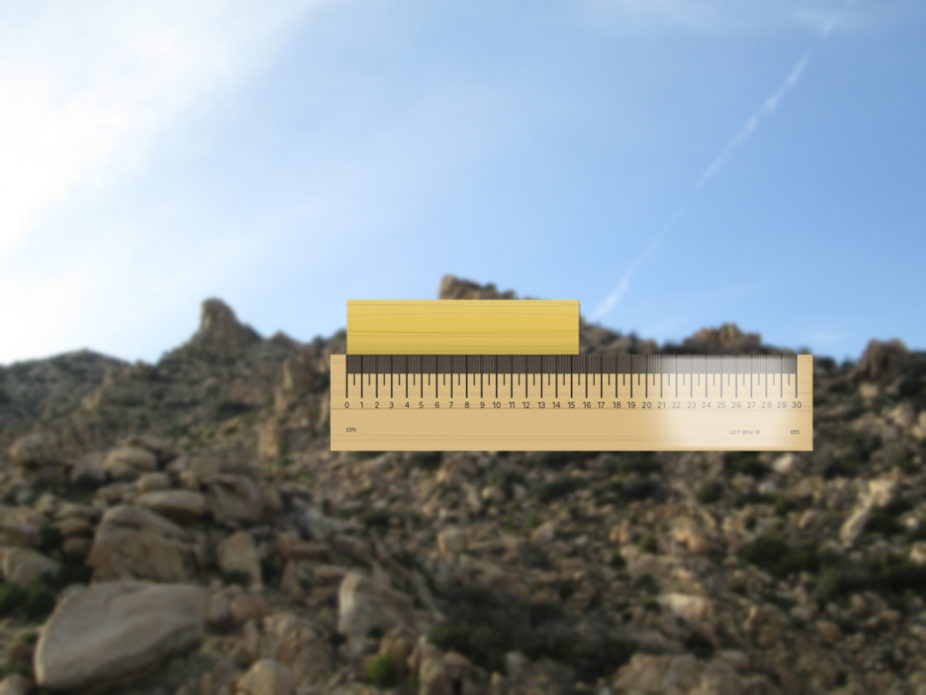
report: 15.5 (cm)
